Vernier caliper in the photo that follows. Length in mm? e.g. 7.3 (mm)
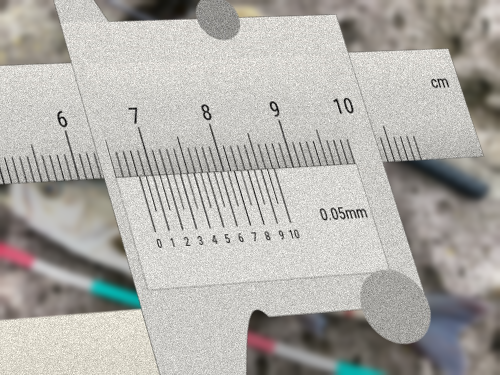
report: 68.2 (mm)
